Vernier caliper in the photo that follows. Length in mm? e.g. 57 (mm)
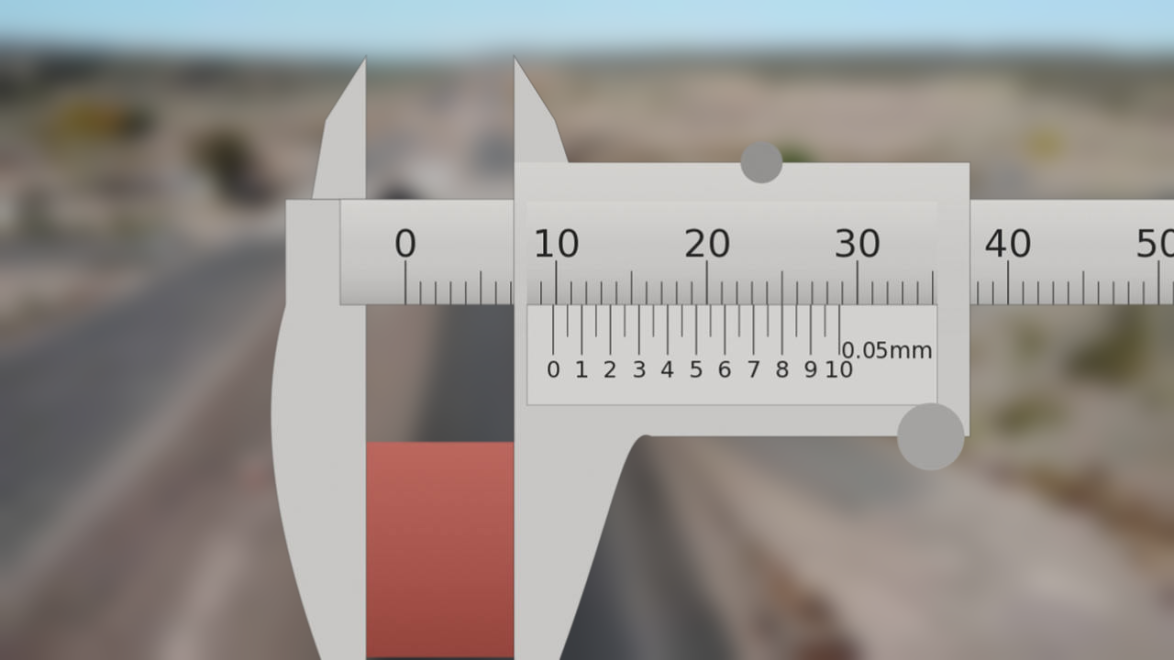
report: 9.8 (mm)
